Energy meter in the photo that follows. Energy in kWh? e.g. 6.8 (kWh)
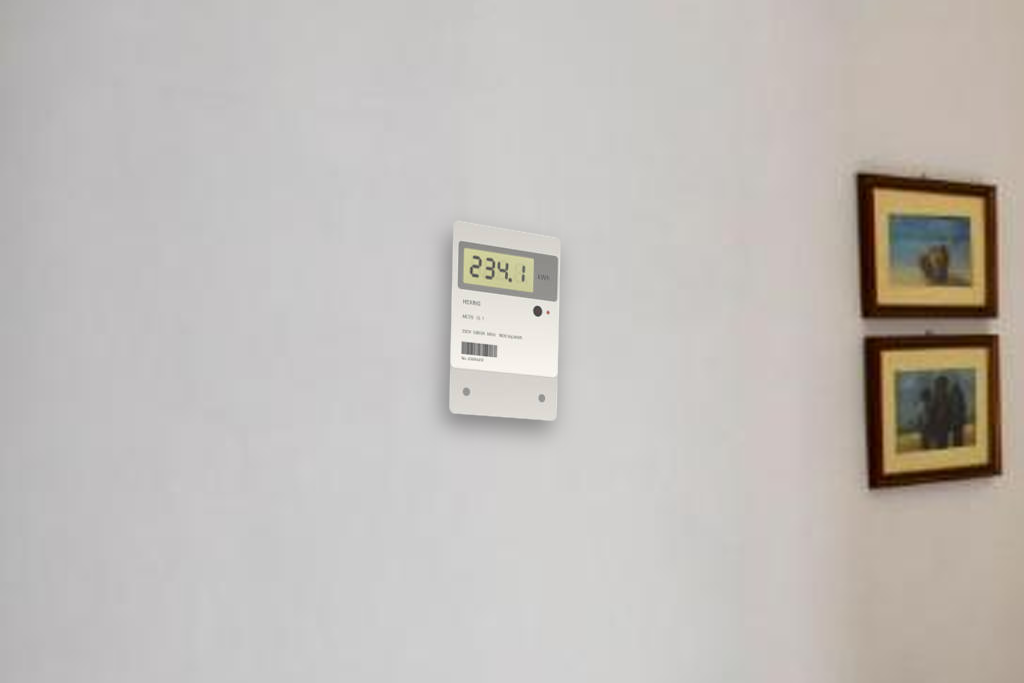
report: 234.1 (kWh)
